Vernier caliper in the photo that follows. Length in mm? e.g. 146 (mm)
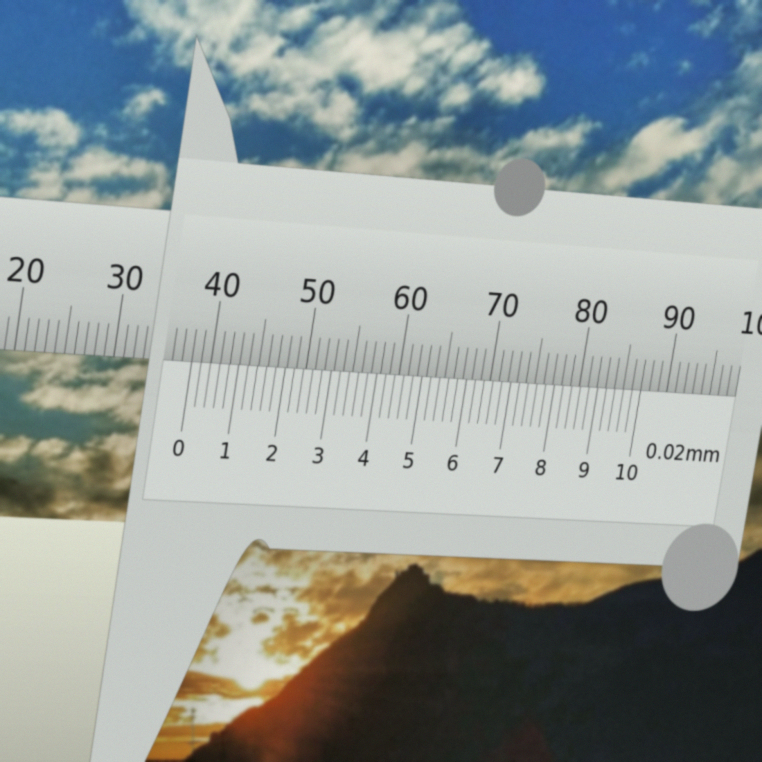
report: 38.0 (mm)
